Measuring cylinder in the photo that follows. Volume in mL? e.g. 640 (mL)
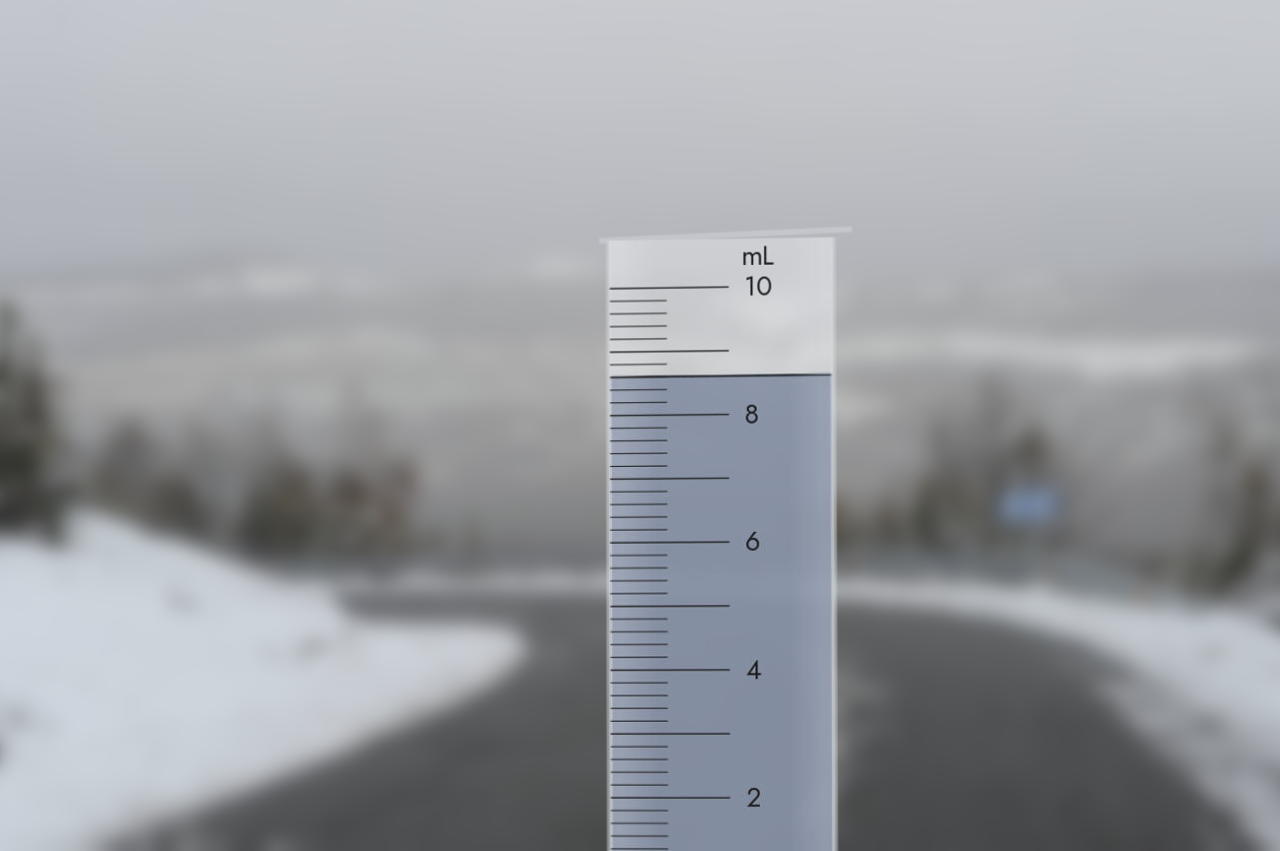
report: 8.6 (mL)
